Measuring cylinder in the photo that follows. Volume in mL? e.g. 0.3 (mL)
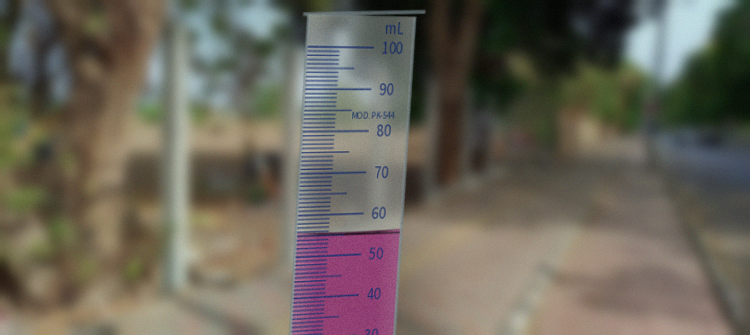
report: 55 (mL)
